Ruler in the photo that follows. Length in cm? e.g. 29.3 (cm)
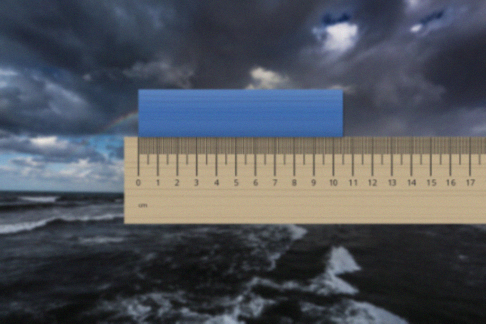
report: 10.5 (cm)
